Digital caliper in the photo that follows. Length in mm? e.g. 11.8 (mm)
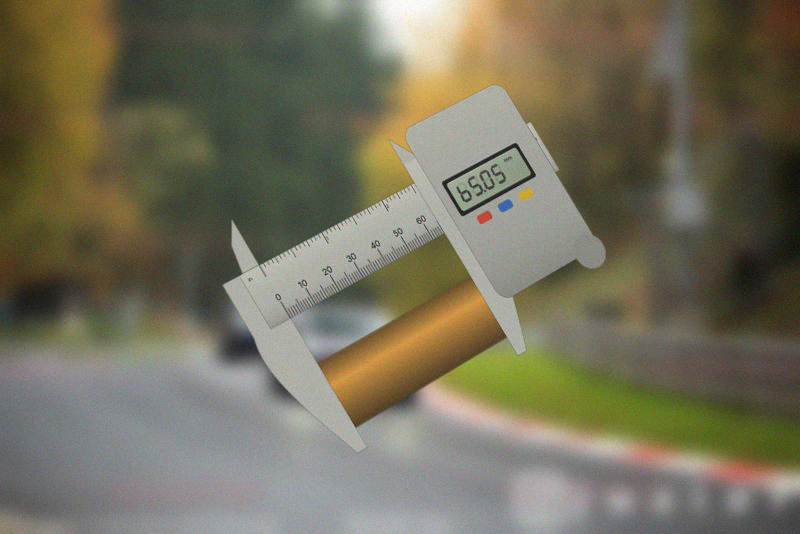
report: 65.05 (mm)
